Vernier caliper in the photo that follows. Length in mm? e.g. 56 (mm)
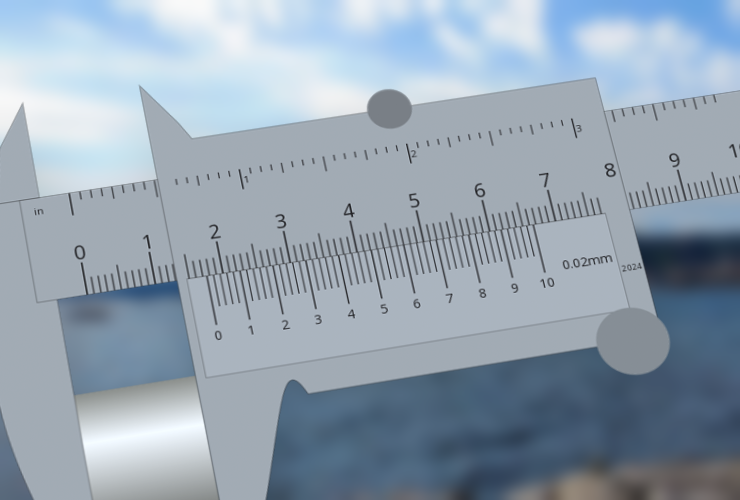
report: 17.6 (mm)
